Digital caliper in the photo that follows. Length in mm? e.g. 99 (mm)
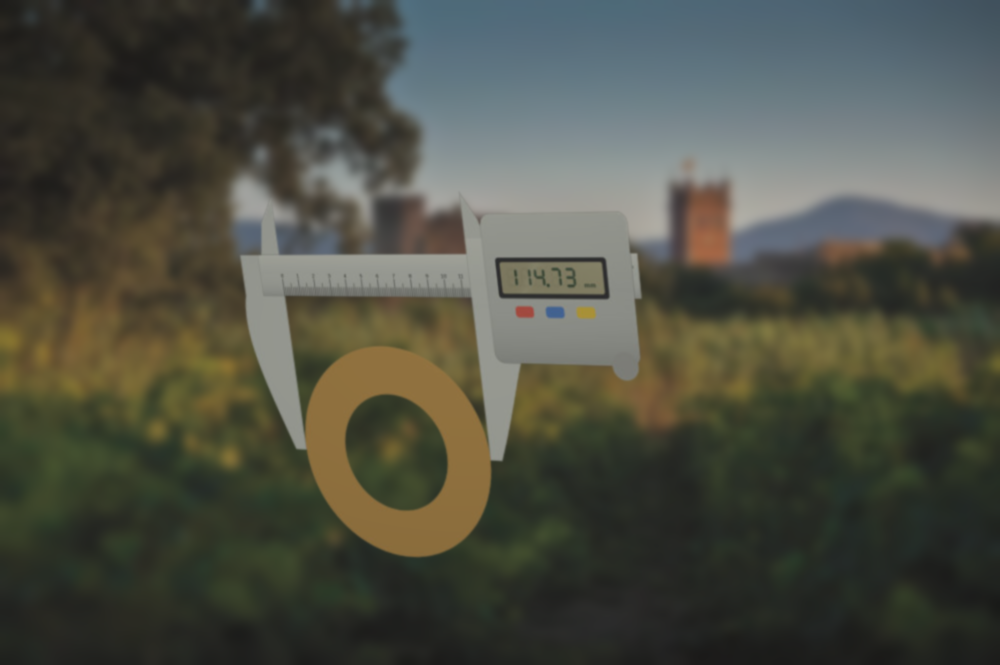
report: 114.73 (mm)
